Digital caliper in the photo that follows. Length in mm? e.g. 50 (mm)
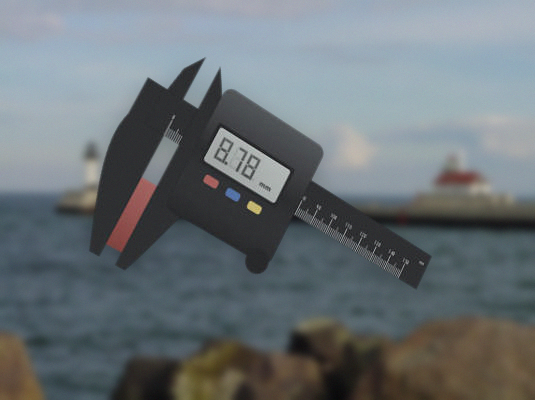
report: 8.78 (mm)
